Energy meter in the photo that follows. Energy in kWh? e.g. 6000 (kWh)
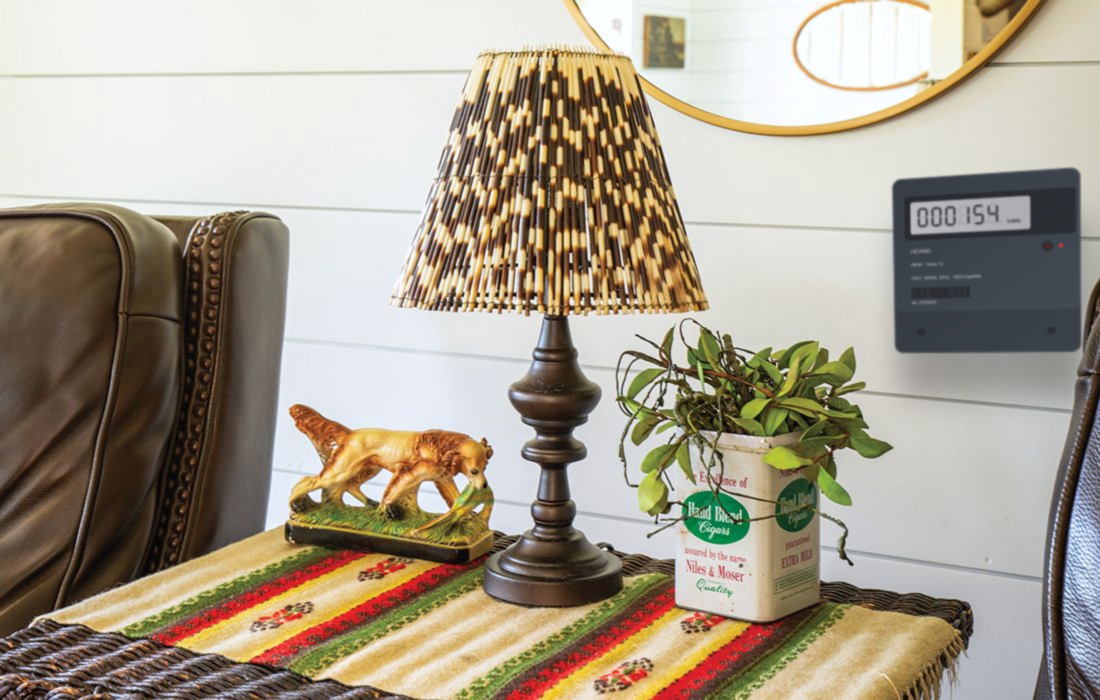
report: 154 (kWh)
